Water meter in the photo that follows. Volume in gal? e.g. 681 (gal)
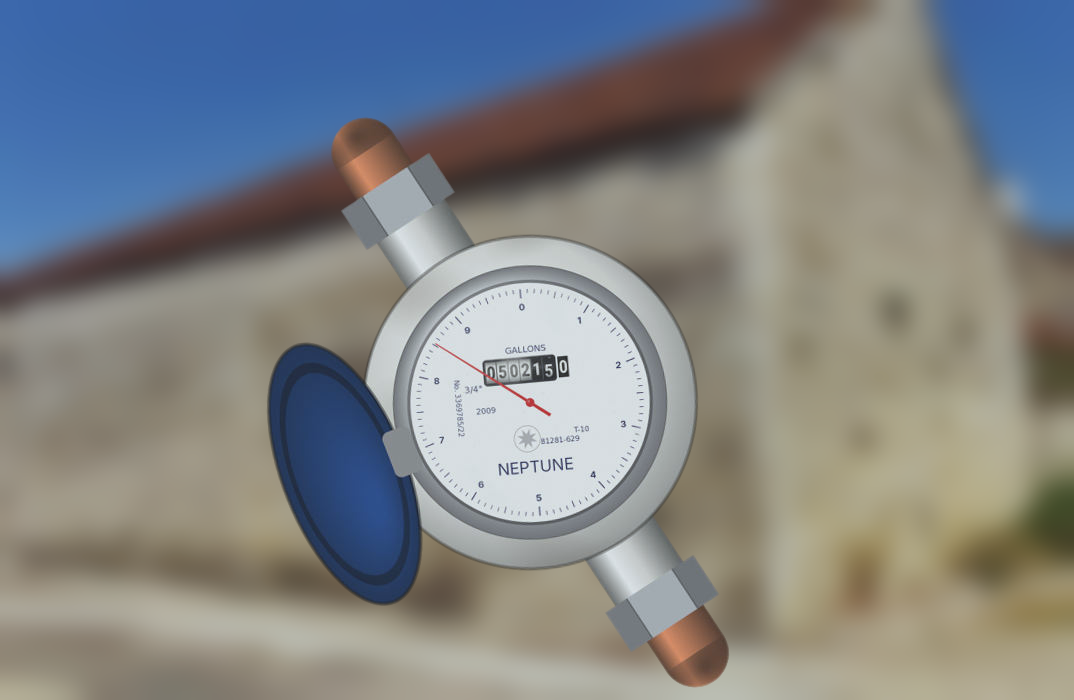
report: 502148.5 (gal)
